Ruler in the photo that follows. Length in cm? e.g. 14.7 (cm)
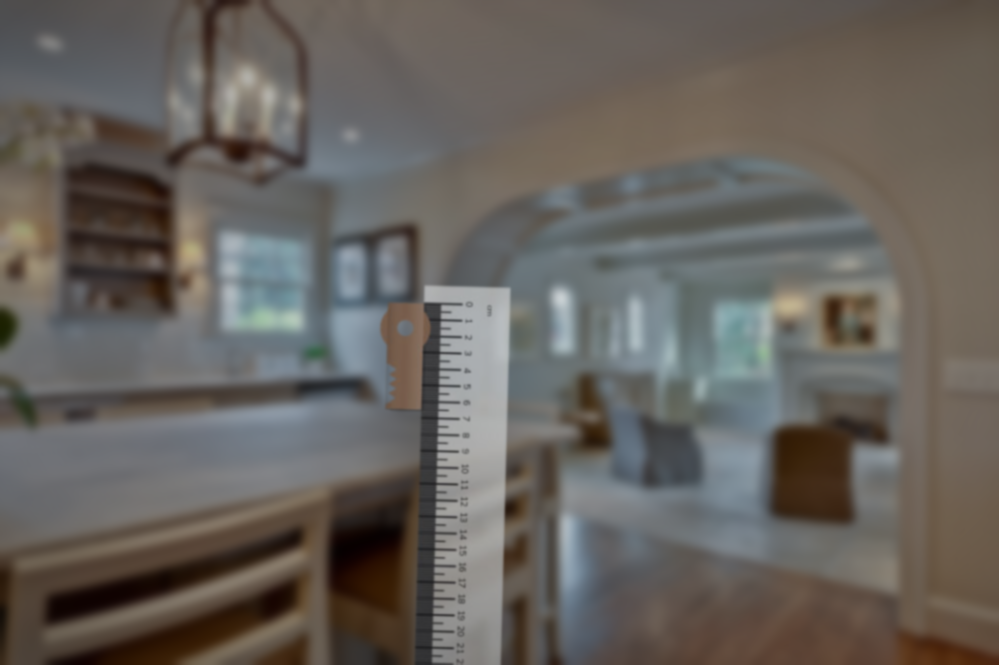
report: 6.5 (cm)
